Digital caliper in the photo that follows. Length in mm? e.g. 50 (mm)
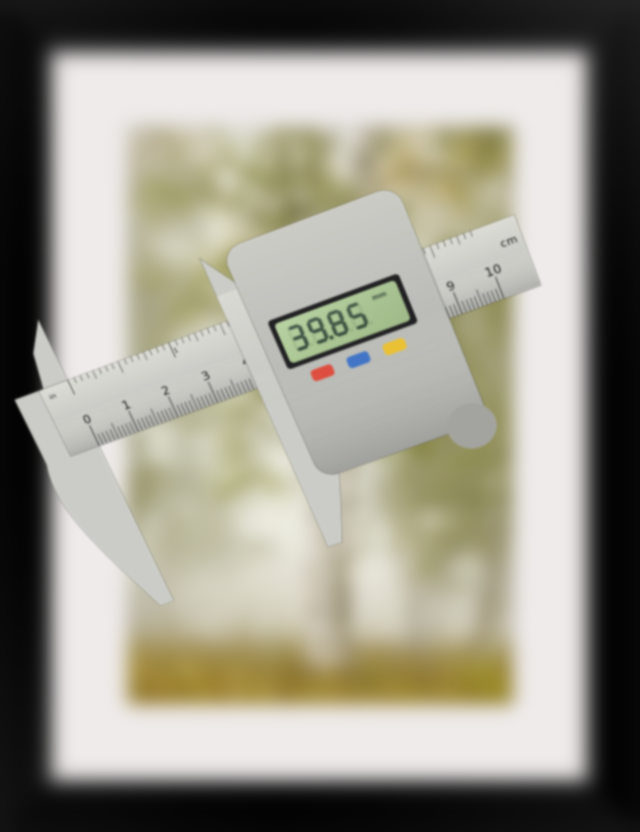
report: 39.85 (mm)
